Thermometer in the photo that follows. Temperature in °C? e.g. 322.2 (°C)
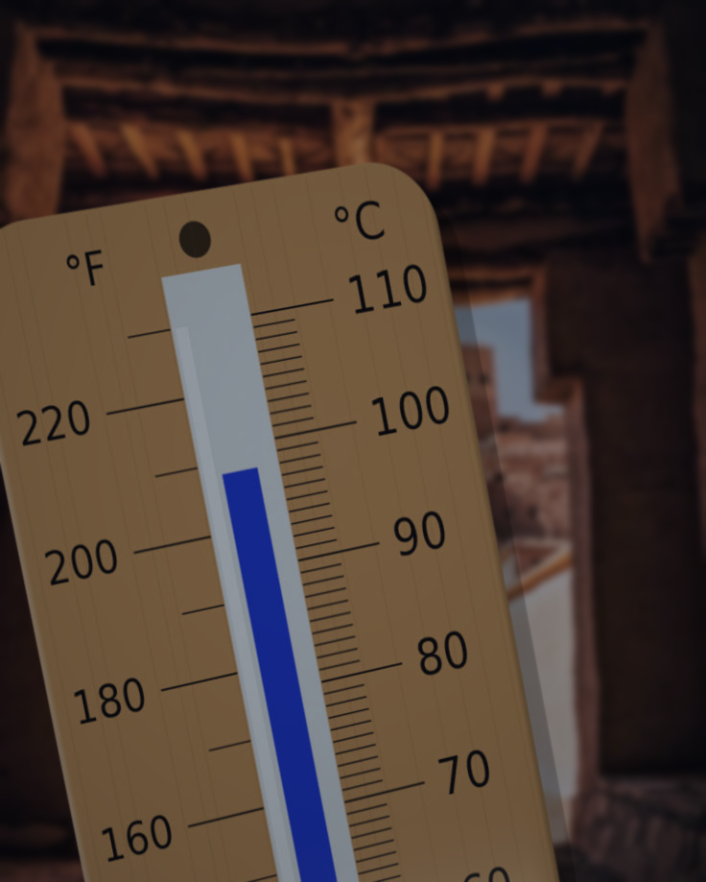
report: 98 (°C)
